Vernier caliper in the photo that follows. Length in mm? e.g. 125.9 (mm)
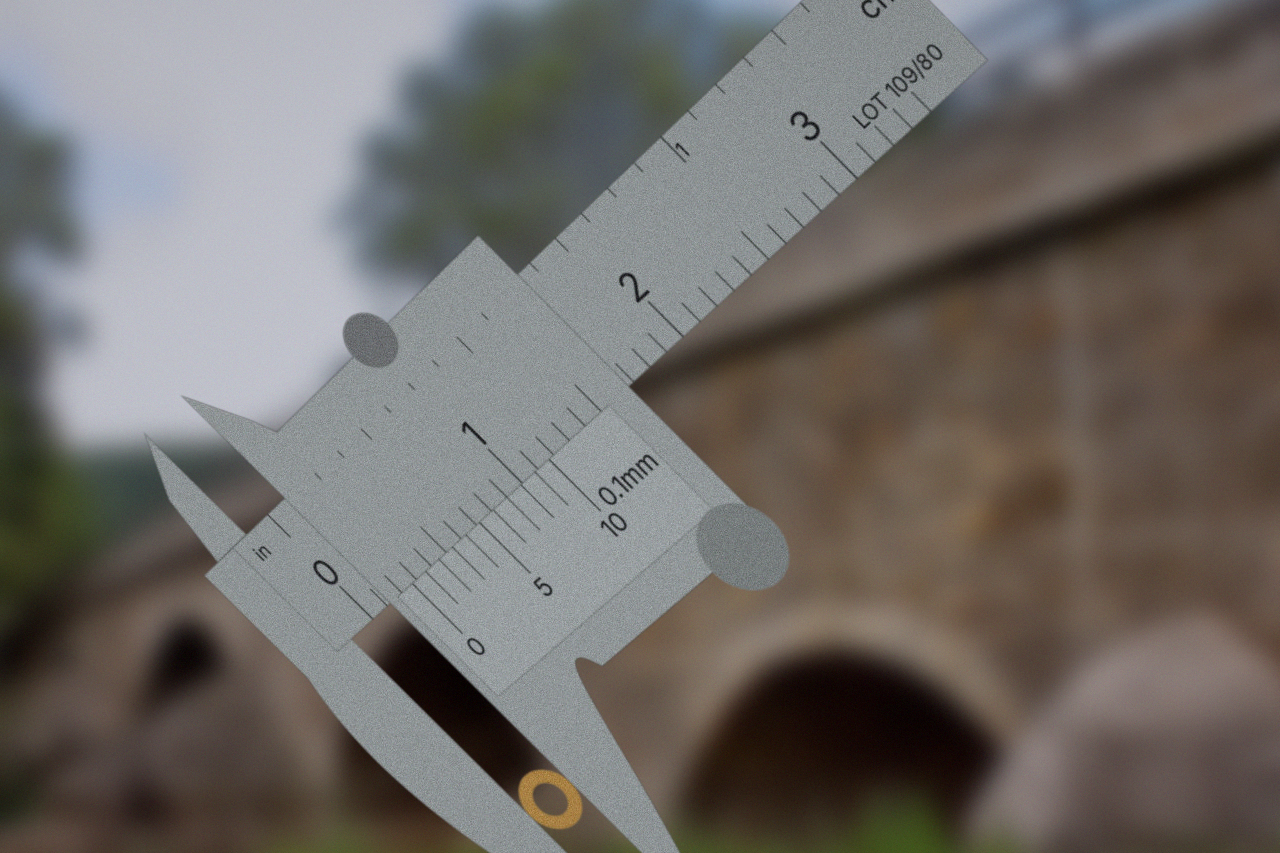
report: 2.7 (mm)
